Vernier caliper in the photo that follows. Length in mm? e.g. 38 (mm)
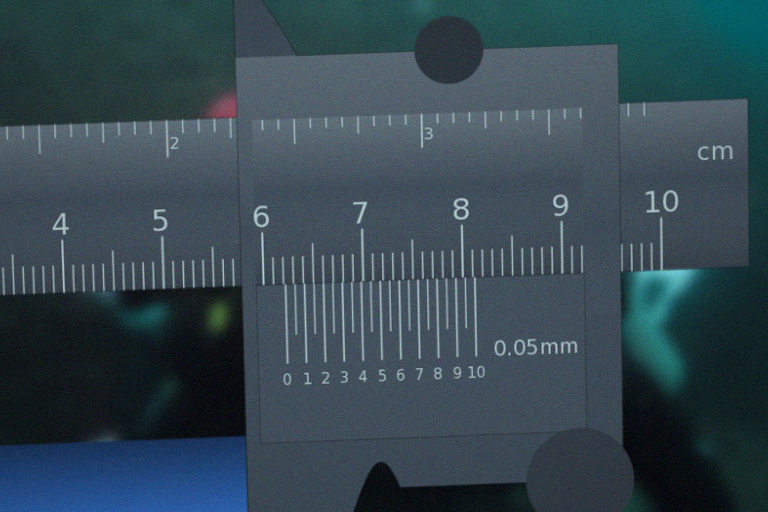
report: 62.2 (mm)
